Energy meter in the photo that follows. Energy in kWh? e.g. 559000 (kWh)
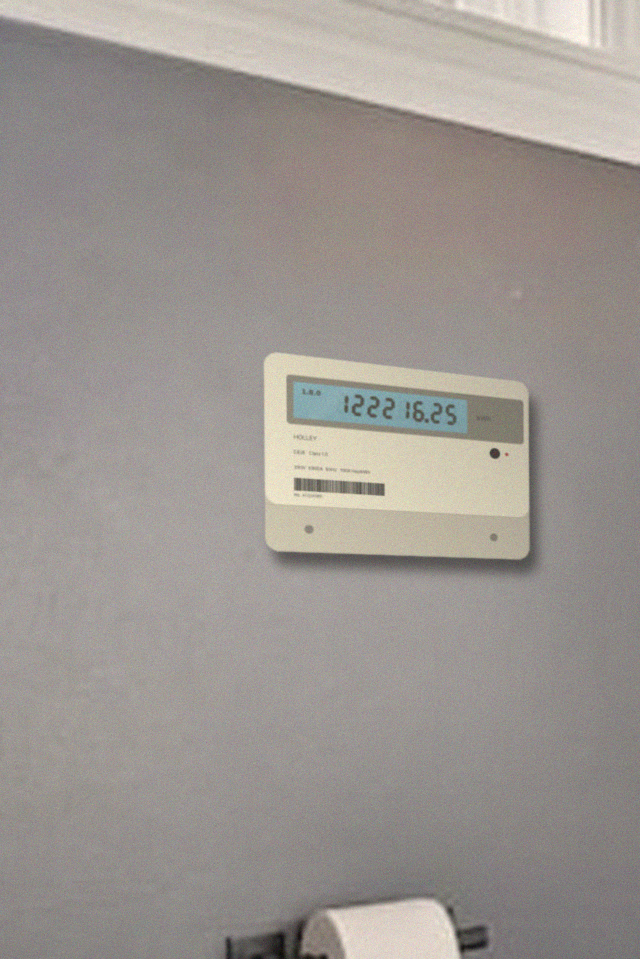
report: 122216.25 (kWh)
